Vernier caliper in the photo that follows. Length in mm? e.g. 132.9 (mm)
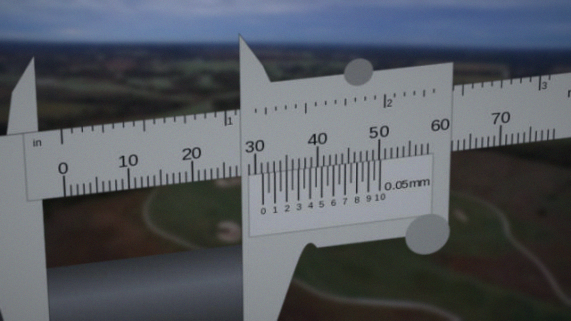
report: 31.2 (mm)
